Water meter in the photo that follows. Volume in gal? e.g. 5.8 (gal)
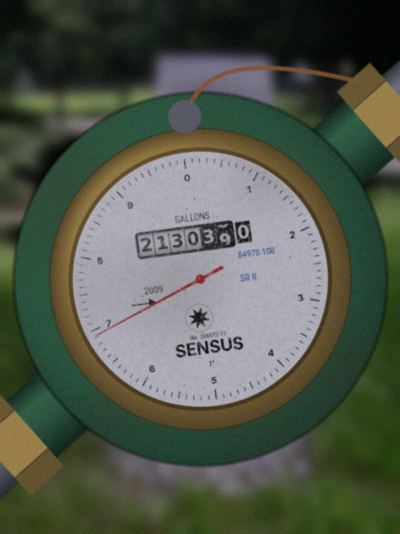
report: 2130386.9 (gal)
